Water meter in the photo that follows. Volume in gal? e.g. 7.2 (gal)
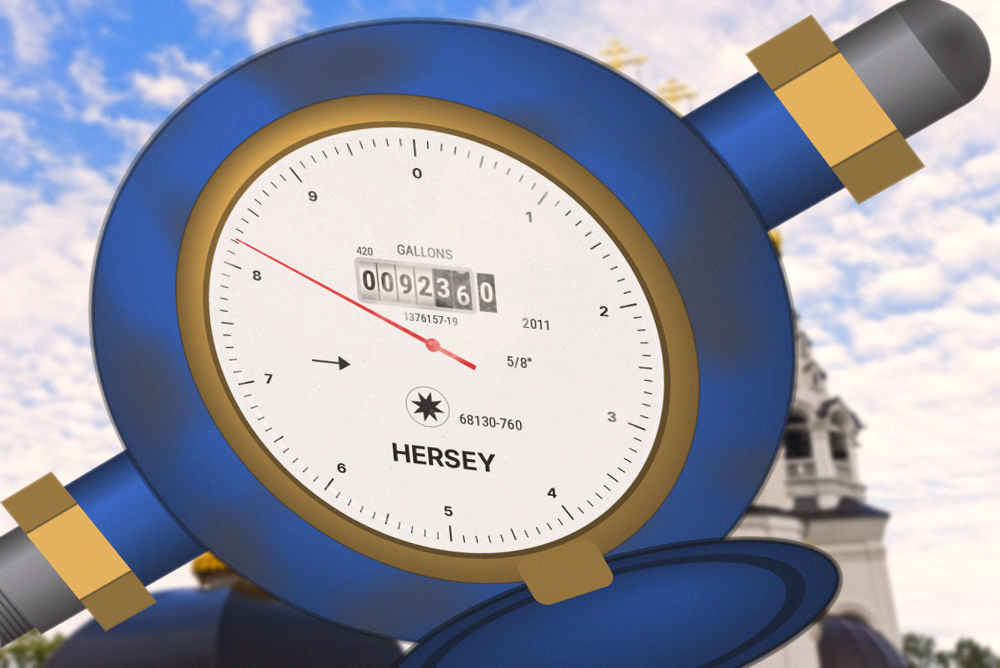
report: 92358.2 (gal)
